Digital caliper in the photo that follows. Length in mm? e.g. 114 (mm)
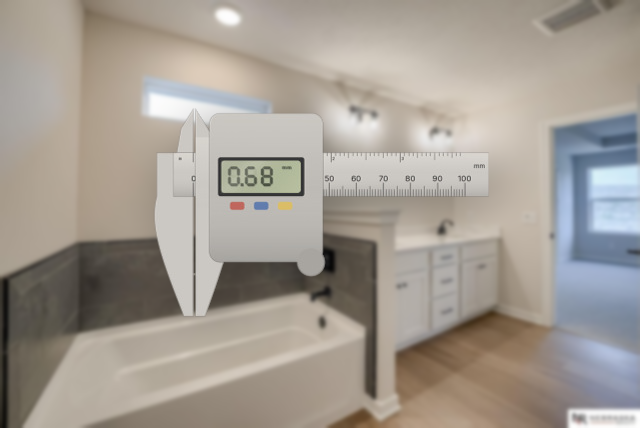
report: 0.68 (mm)
